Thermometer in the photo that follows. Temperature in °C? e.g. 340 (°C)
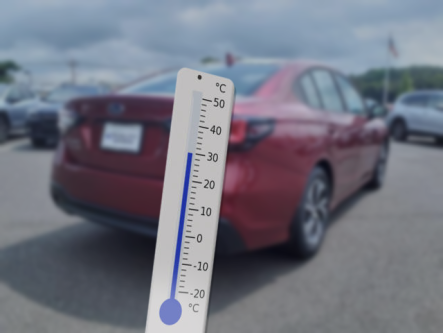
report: 30 (°C)
